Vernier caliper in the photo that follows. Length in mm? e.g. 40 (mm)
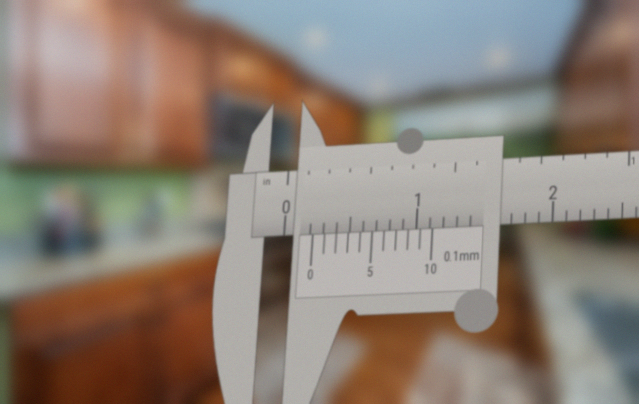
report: 2.2 (mm)
